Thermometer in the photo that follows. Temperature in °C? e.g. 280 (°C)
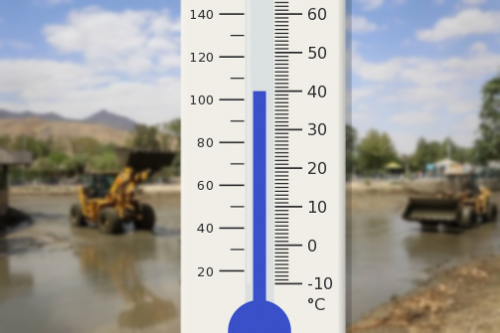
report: 40 (°C)
